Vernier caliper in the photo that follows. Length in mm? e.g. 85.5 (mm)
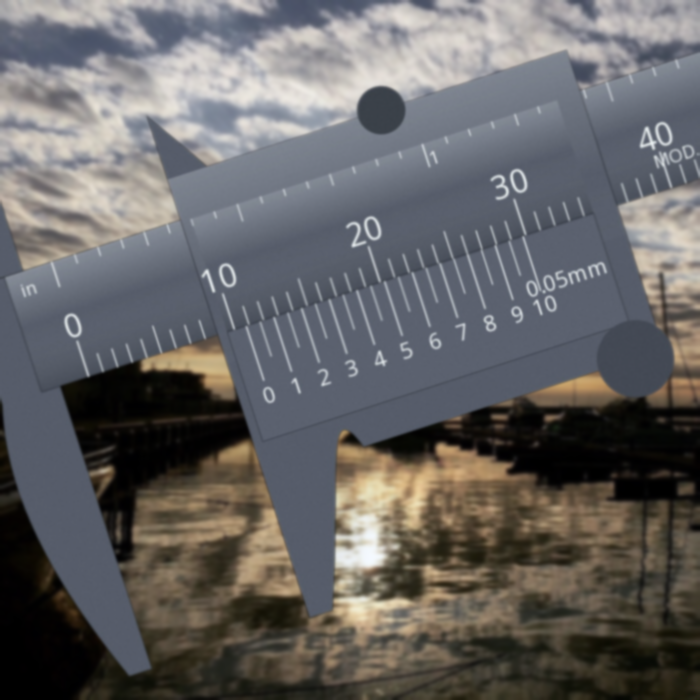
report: 10.8 (mm)
